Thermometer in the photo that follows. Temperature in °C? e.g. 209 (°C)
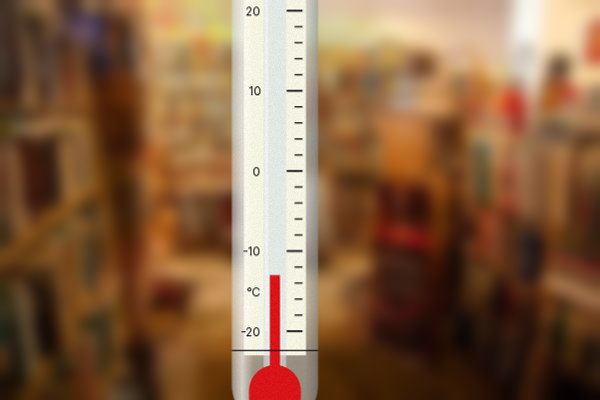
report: -13 (°C)
